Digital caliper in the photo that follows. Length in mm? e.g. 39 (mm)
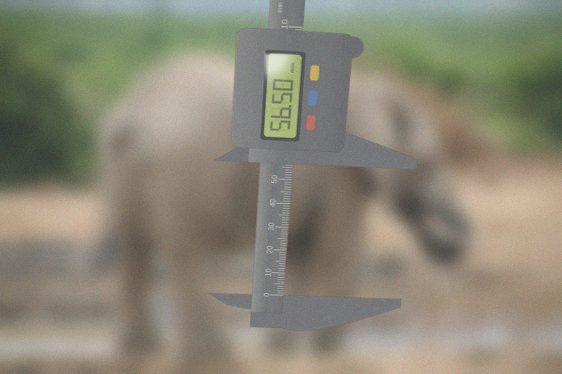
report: 56.50 (mm)
